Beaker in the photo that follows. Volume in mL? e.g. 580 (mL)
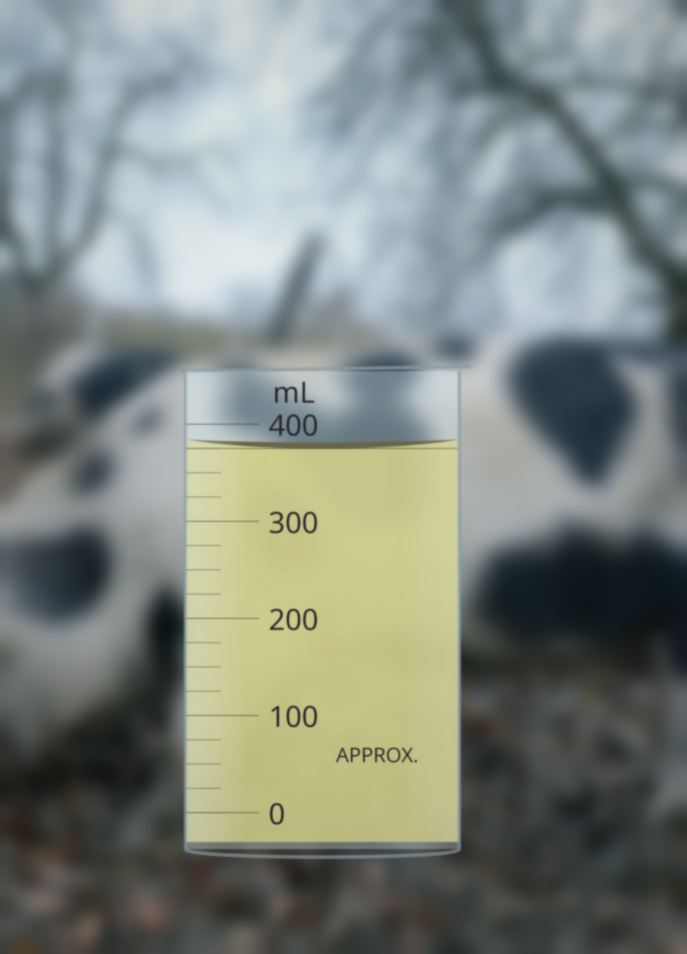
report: 375 (mL)
